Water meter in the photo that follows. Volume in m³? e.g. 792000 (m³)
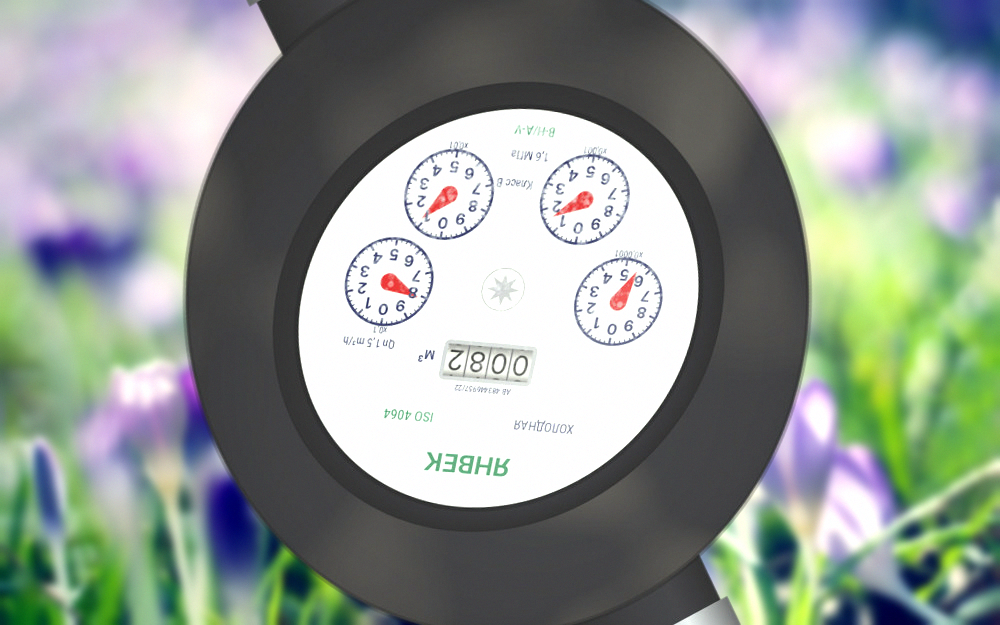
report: 82.8115 (m³)
